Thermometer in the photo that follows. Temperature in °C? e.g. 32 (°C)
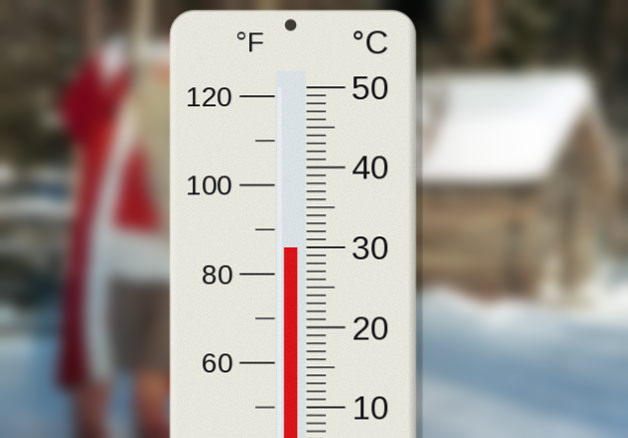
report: 30 (°C)
